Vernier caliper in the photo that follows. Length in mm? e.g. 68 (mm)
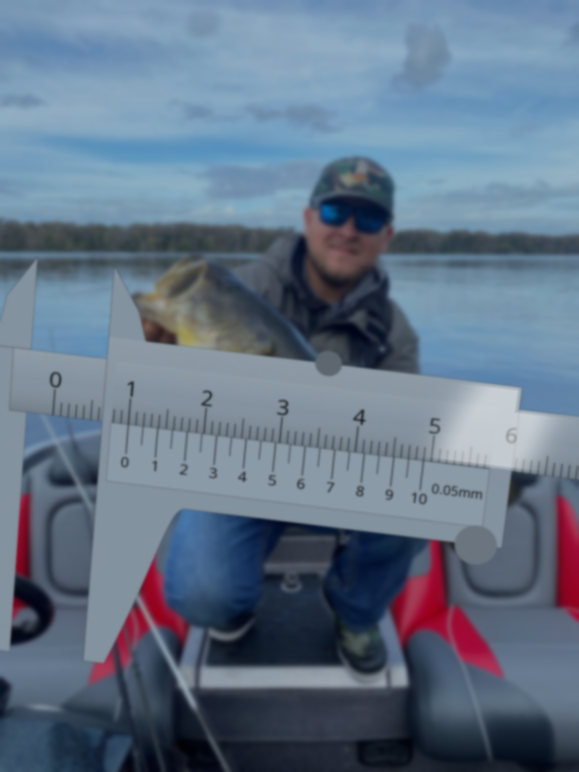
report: 10.0 (mm)
